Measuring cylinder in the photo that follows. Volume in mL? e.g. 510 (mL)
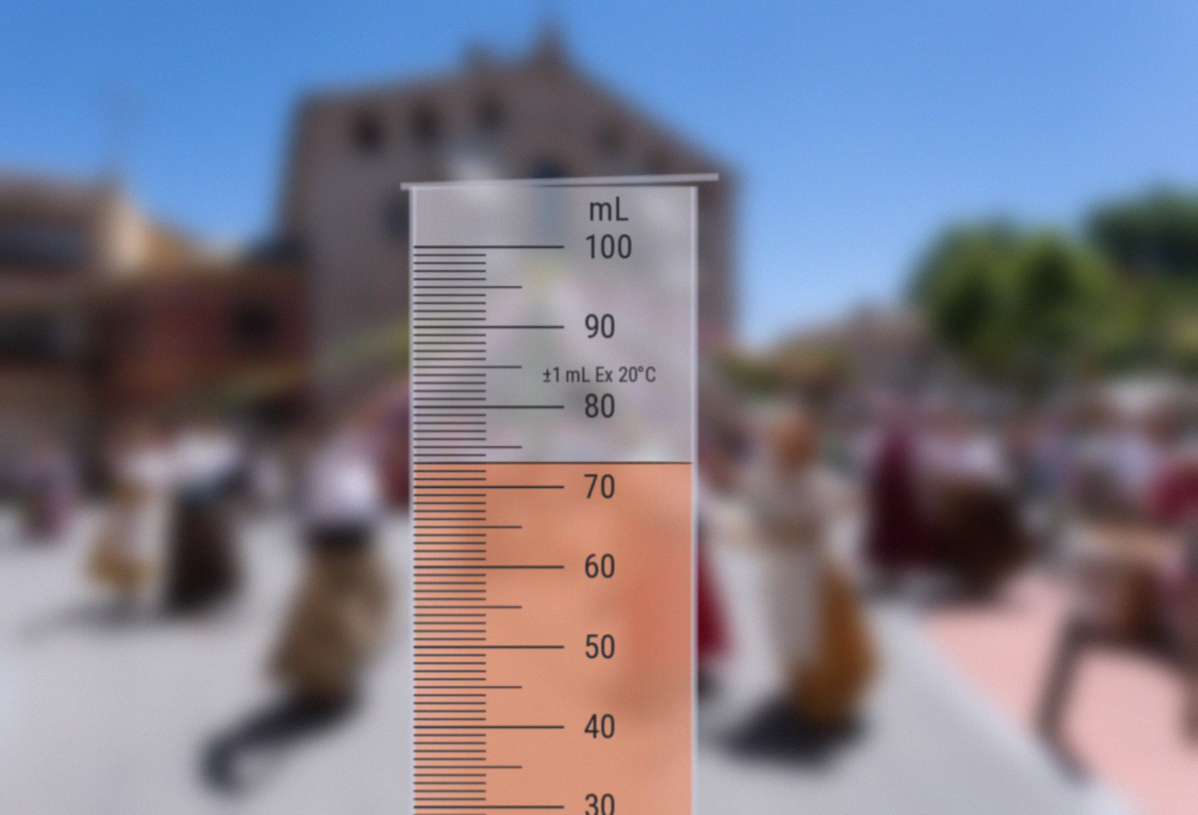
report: 73 (mL)
